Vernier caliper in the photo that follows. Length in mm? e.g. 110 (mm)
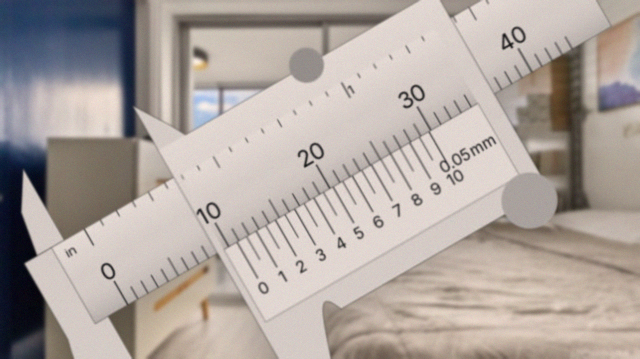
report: 10.8 (mm)
